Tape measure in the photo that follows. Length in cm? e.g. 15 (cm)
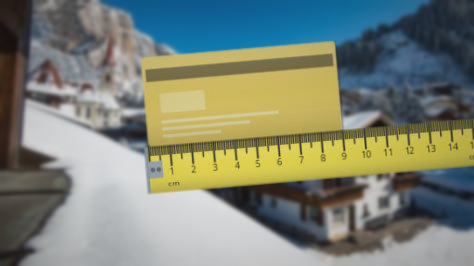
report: 9 (cm)
